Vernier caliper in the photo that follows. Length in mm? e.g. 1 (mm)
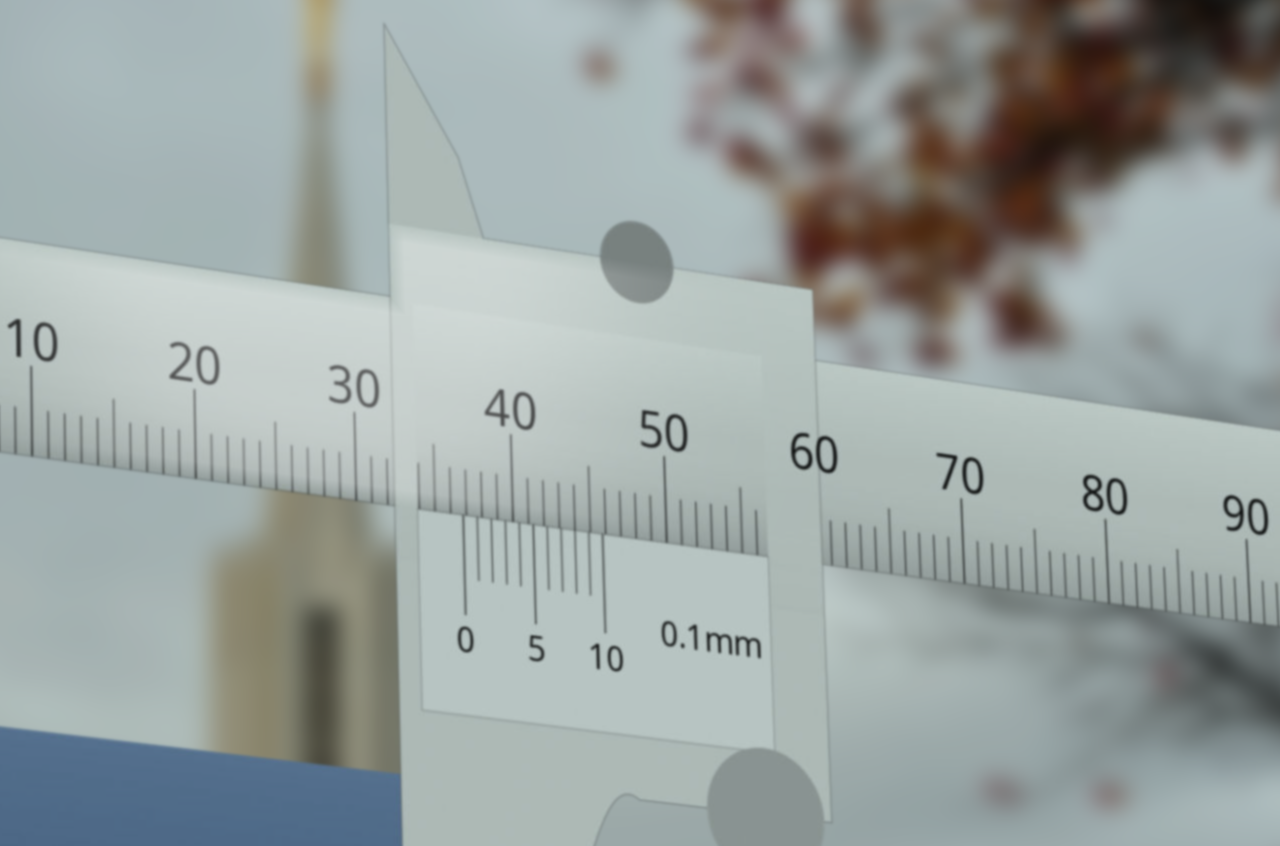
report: 36.8 (mm)
